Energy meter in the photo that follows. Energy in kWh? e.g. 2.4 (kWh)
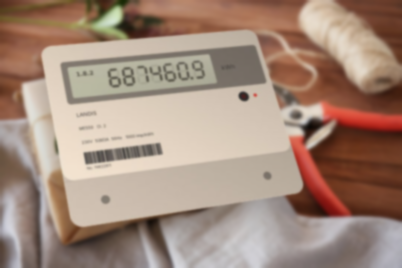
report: 687460.9 (kWh)
